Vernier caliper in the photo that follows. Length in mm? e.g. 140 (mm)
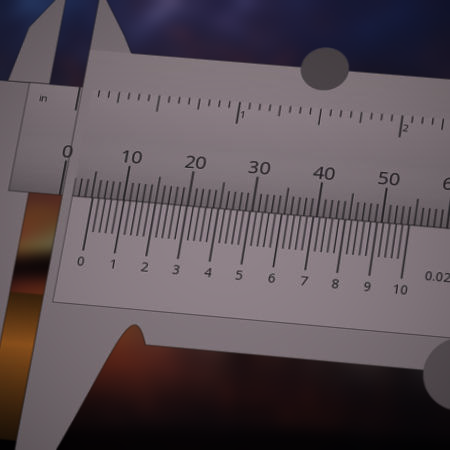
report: 5.2 (mm)
